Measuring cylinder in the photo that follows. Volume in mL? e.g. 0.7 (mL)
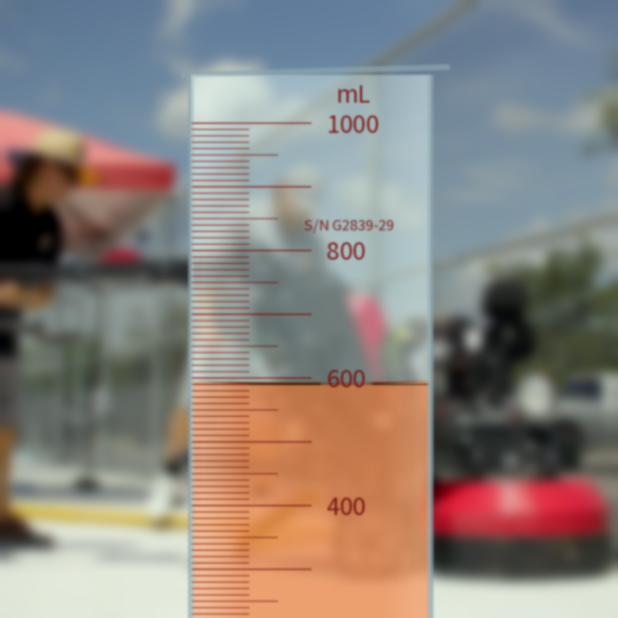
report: 590 (mL)
